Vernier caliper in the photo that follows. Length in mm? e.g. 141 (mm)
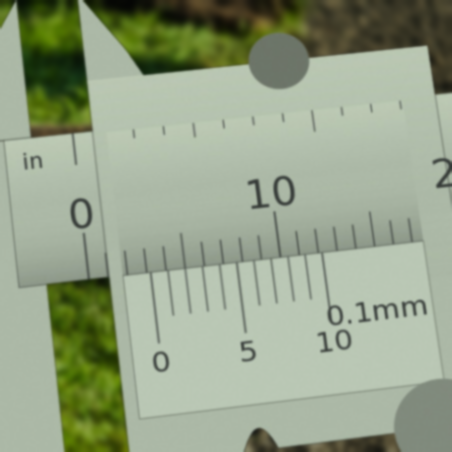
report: 3.2 (mm)
